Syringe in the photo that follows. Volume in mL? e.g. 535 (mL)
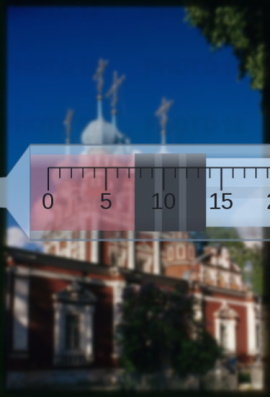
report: 7.5 (mL)
